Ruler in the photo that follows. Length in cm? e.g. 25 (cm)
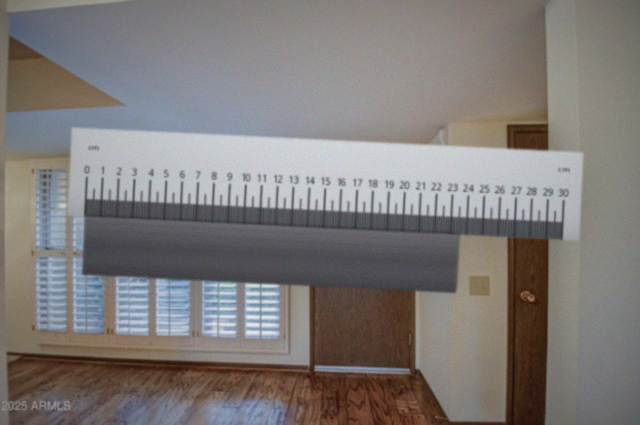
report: 23.5 (cm)
